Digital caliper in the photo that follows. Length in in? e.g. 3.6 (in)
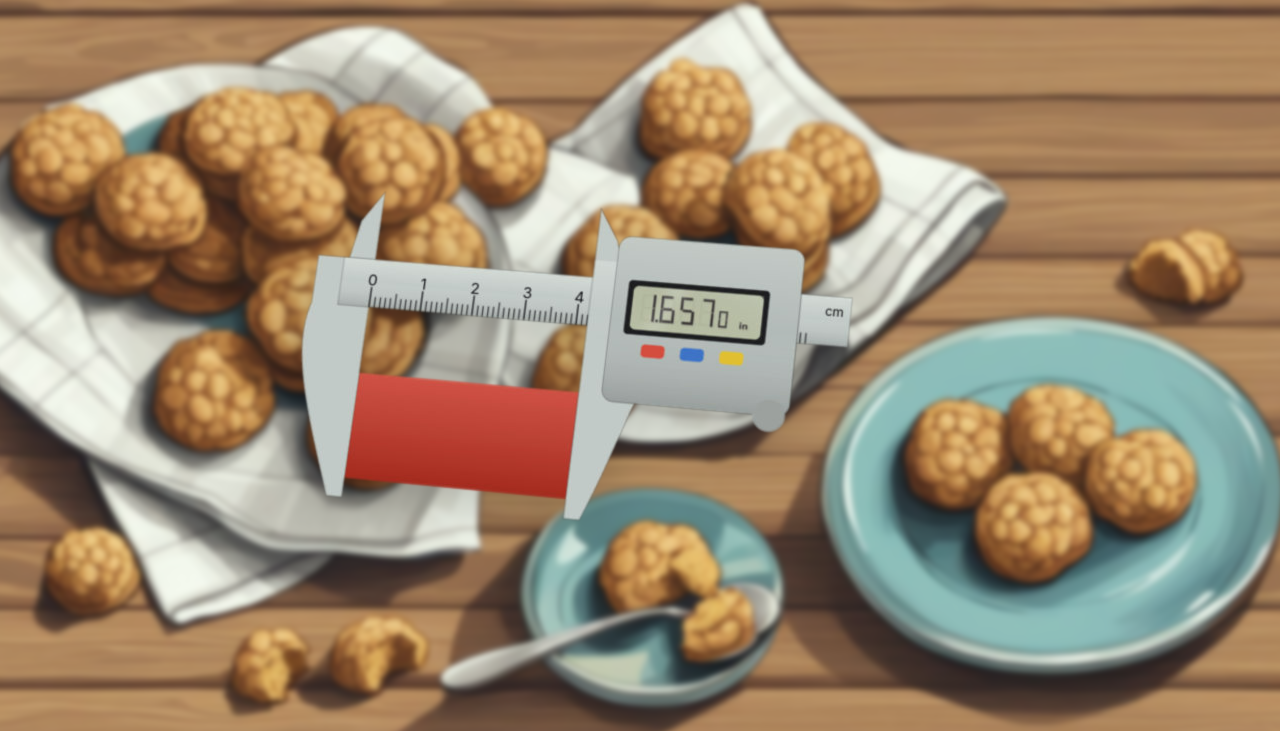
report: 1.6570 (in)
